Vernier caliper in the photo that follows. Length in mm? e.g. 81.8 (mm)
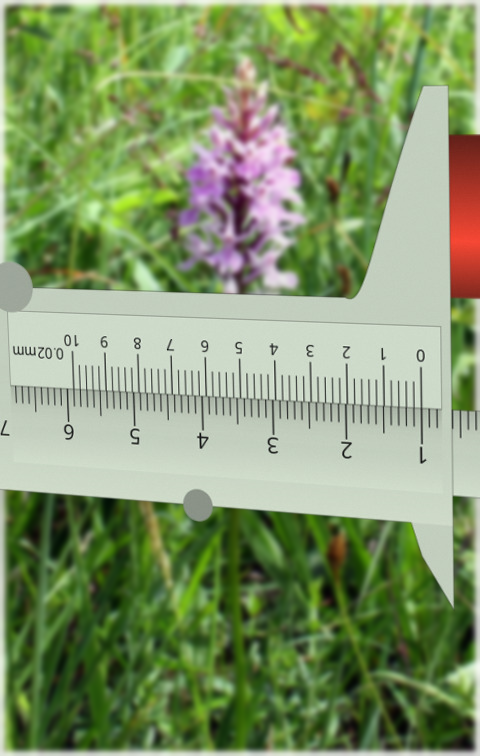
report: 10.0 (mm)
